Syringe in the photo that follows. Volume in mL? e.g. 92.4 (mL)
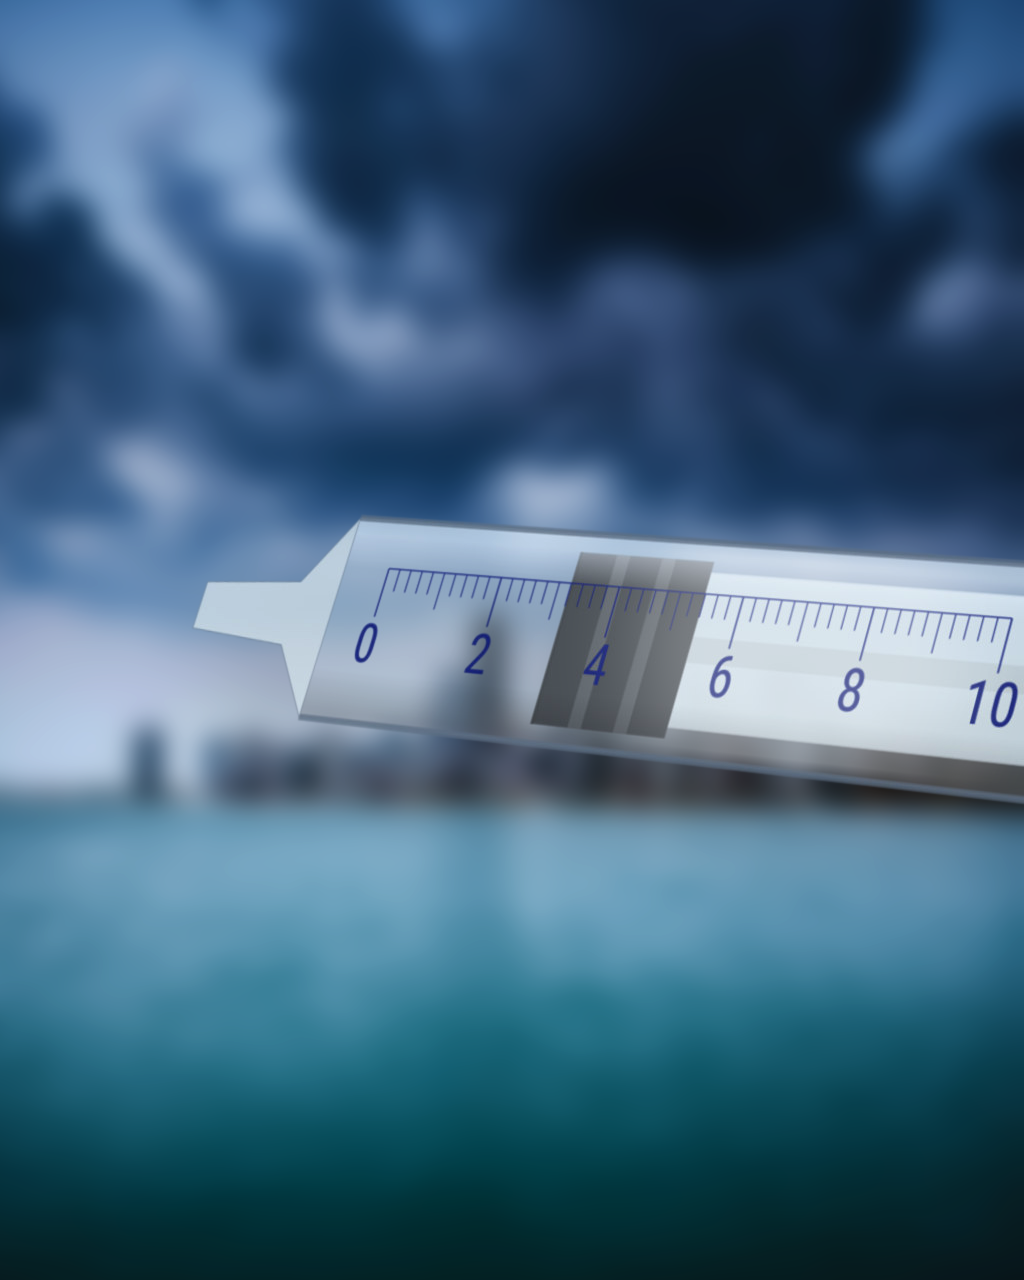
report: 3.2 (mL)
